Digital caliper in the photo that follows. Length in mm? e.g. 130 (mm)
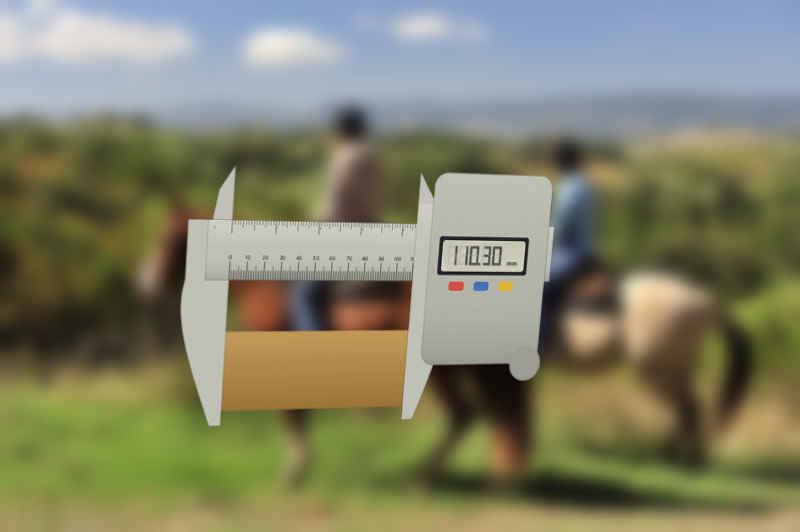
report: 110.30 (mm)
